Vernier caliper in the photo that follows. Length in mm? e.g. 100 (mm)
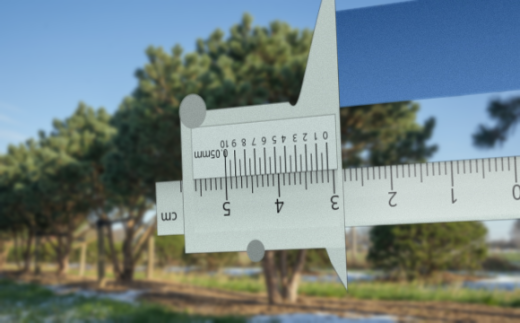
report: 31.0 (mm)
